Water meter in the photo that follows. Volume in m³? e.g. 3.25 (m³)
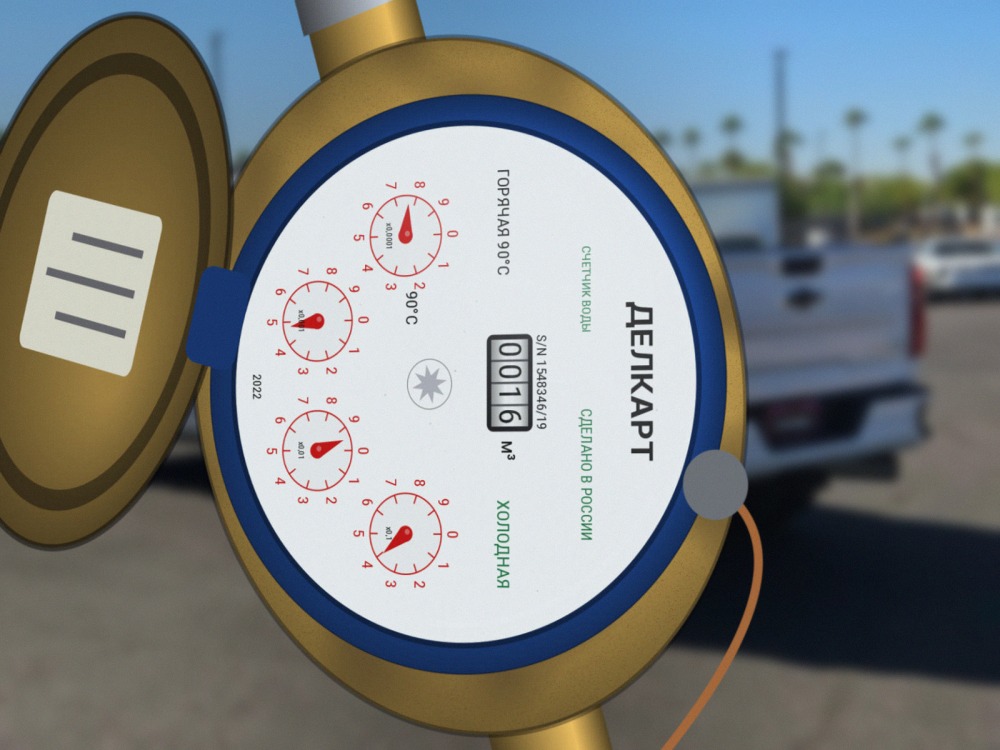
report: 16.3947 (m³)
